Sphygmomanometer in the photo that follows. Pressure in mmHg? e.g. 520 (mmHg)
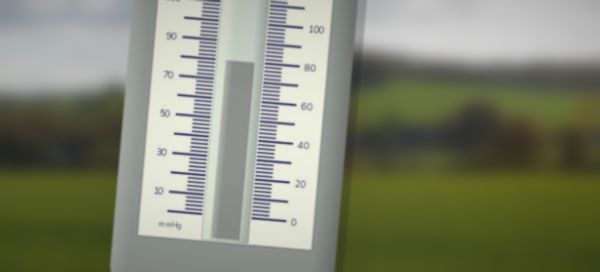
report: 80 (mmHg)
